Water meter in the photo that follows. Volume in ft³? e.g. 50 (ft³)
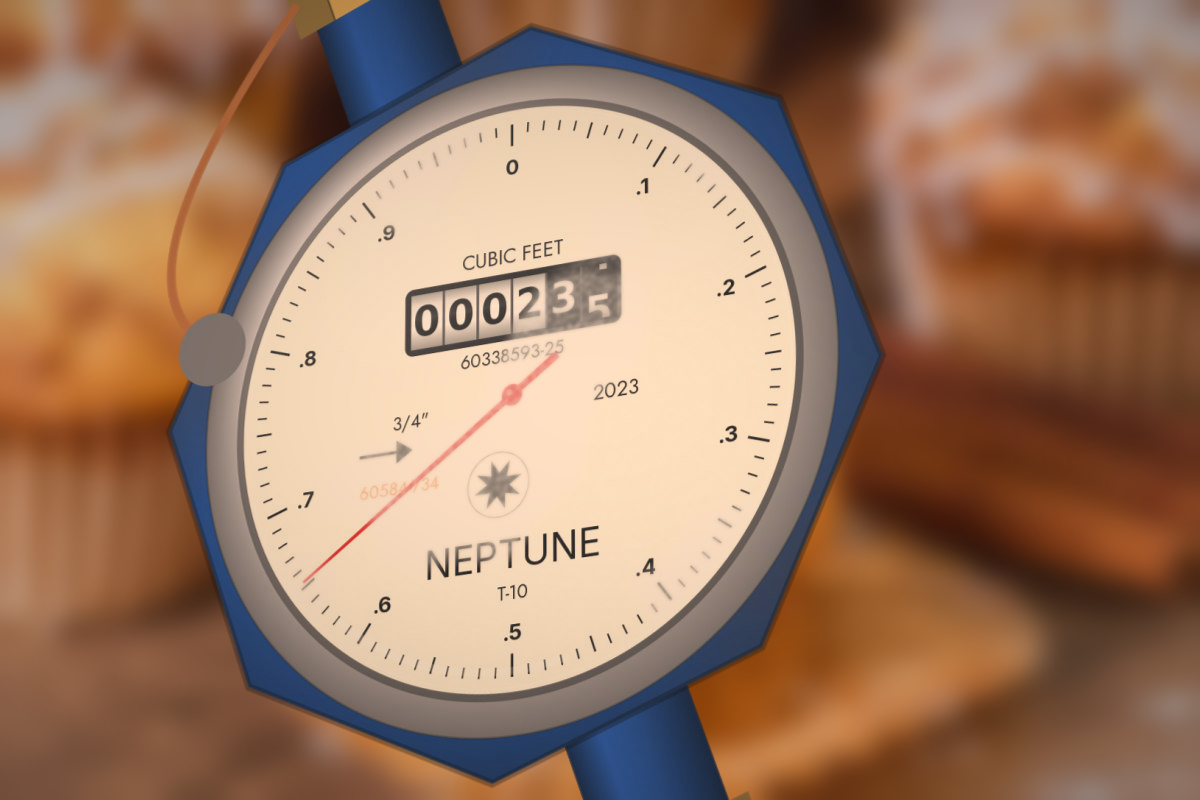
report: 234.65 (ft³)
